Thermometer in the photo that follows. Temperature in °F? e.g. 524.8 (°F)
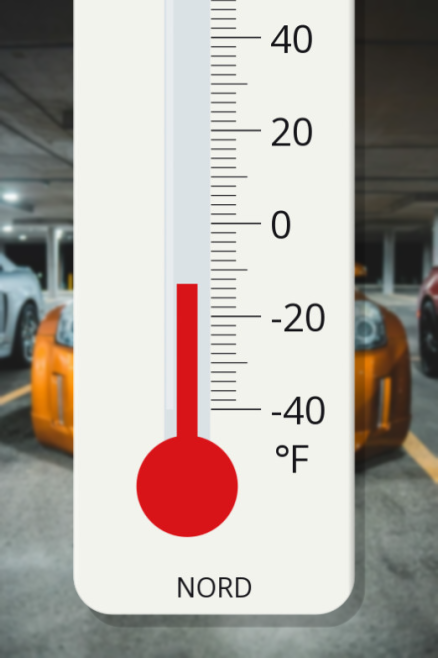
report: -13 (°F)
